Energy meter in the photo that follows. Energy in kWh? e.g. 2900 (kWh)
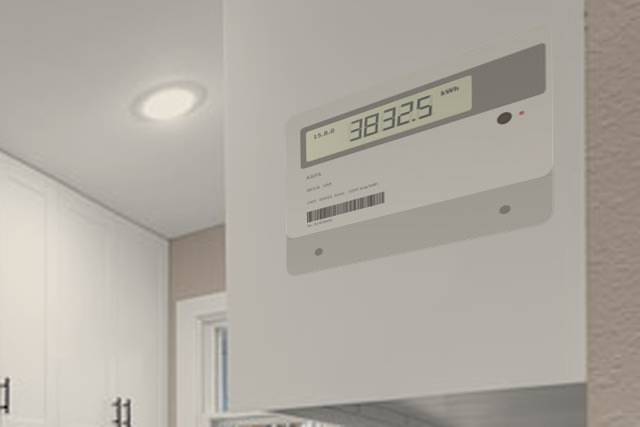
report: 3832.5 (kWh)
